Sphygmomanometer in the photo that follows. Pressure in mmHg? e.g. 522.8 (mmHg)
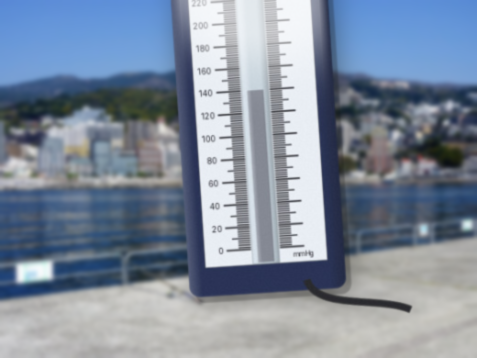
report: 140 (mmHg)
